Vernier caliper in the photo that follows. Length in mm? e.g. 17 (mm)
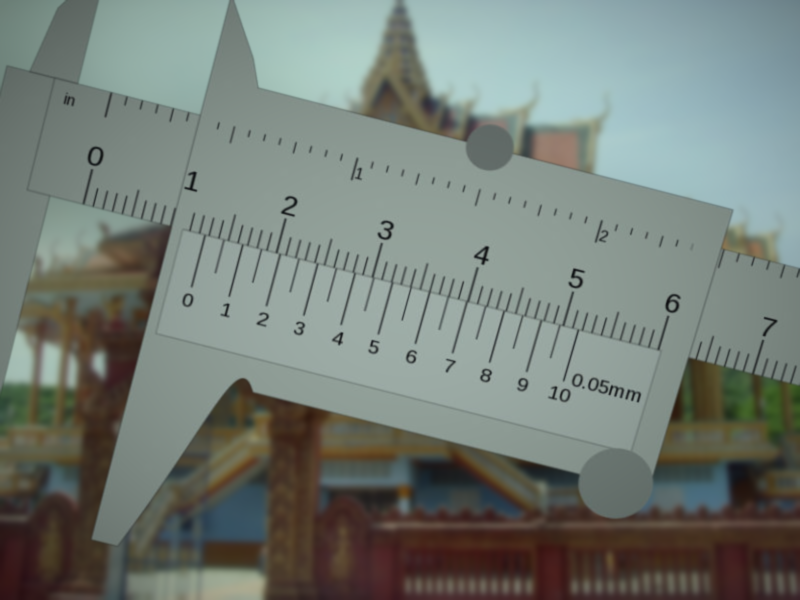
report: 12.6 (mm)
